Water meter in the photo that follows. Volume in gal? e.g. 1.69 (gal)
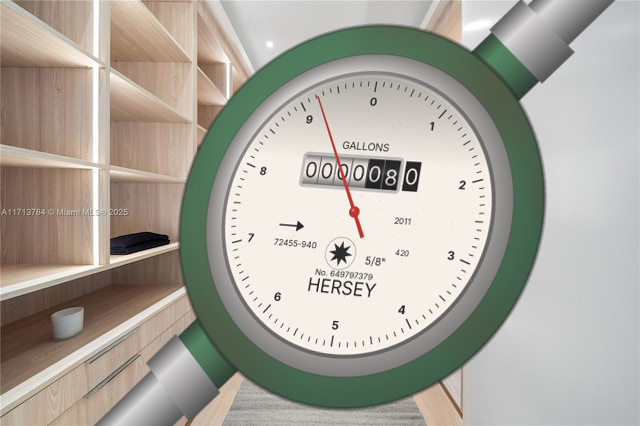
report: 79.2 (gal)
